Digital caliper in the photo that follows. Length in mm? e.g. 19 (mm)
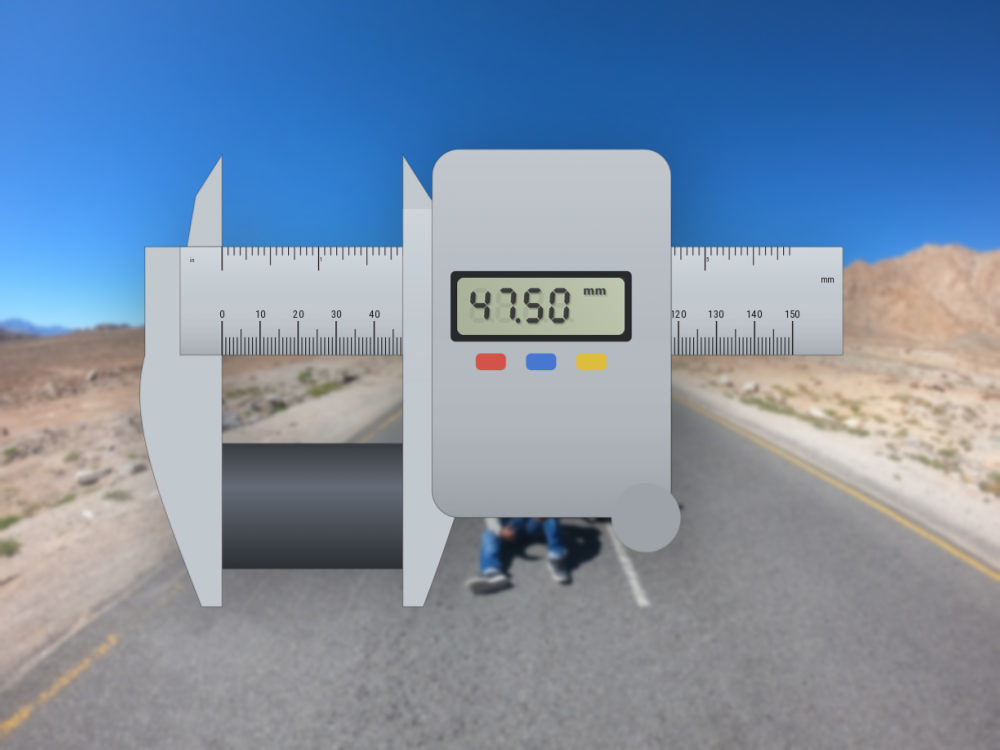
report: 47.50 (mm)
